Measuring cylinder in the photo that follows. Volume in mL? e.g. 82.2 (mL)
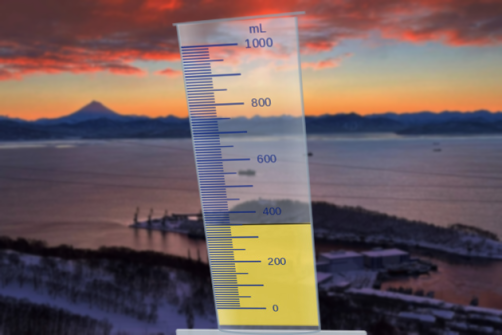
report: 350 (mL)
